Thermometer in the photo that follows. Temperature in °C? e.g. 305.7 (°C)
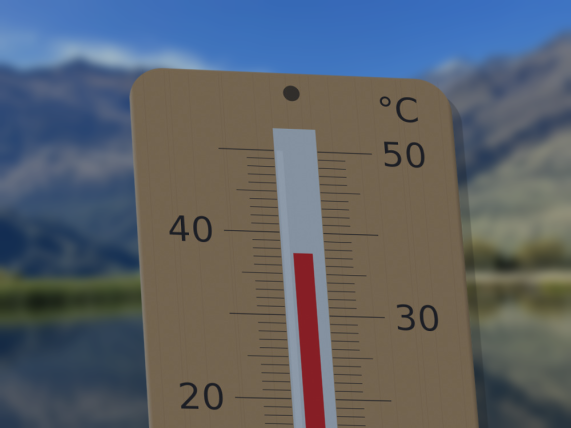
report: 37.5 (°C)
